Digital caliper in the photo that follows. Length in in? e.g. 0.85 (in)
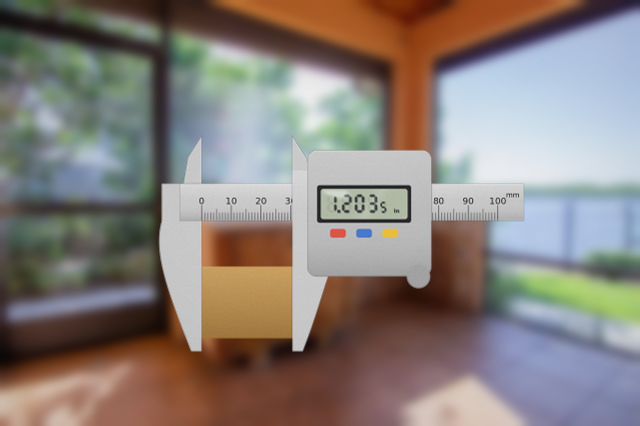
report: 1.2035 (in)
